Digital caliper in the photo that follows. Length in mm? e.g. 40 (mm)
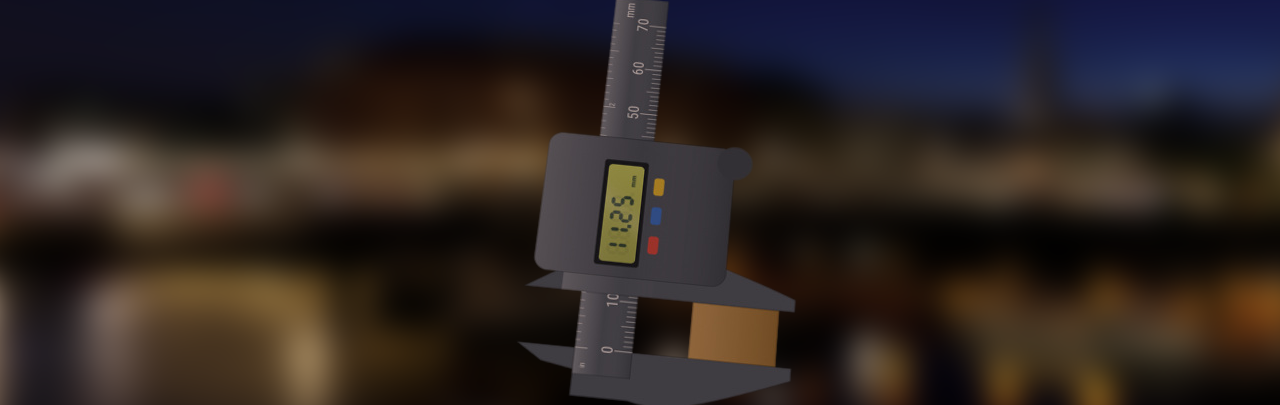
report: 11.25 (mm)
